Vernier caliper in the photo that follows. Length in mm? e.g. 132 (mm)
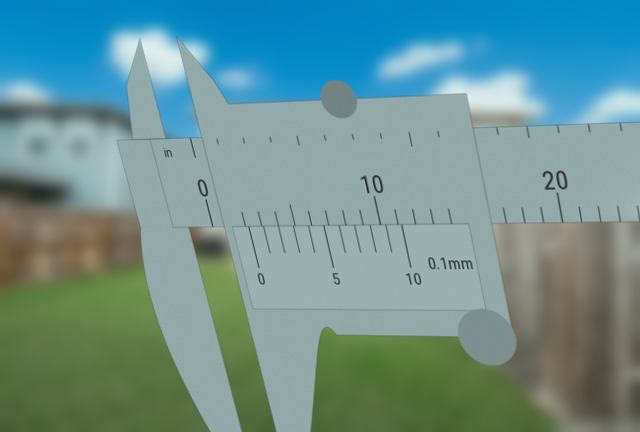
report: 2.2 (mm)
